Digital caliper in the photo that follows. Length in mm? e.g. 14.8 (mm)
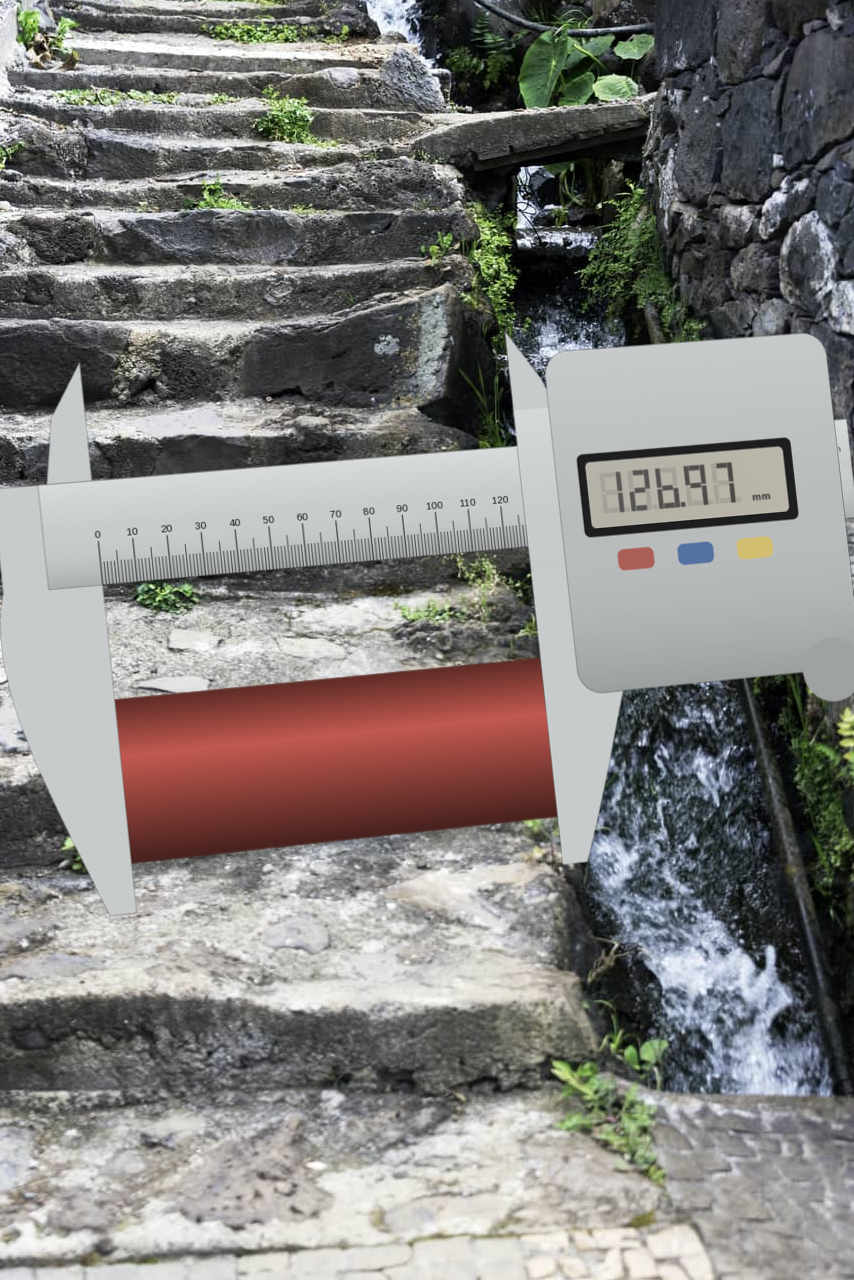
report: 126.97 (mm)
